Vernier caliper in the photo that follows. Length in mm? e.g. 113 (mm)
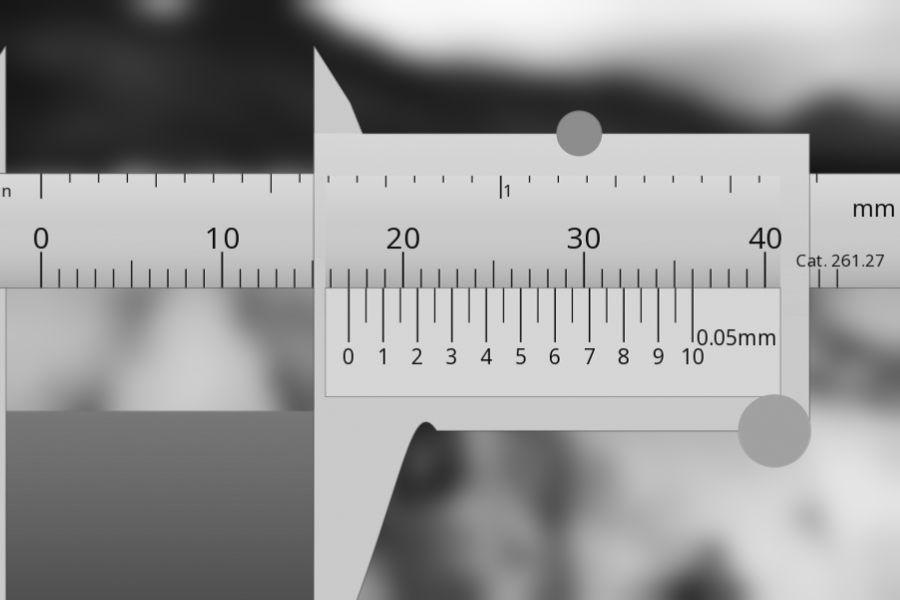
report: 17.0 (mm)
